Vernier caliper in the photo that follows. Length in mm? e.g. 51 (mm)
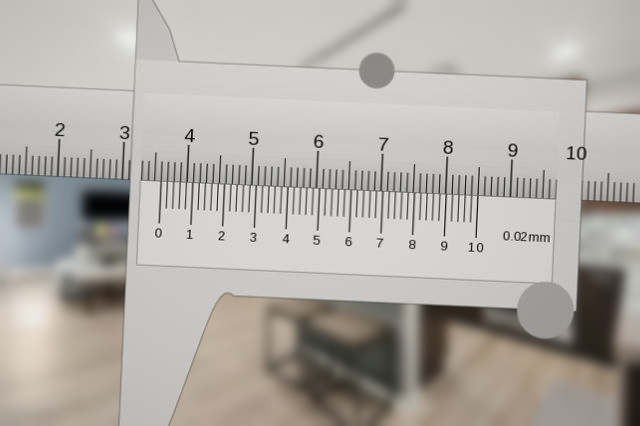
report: 36.0 (mm)
